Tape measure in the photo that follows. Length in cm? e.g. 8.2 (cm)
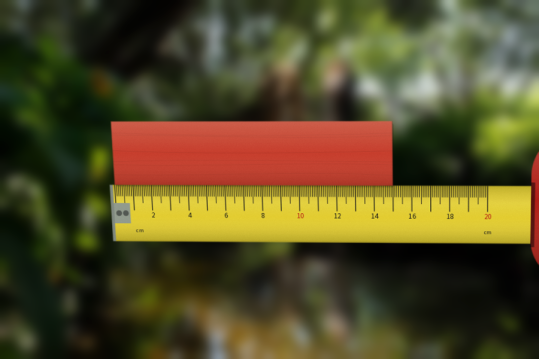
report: 15 (cm)
